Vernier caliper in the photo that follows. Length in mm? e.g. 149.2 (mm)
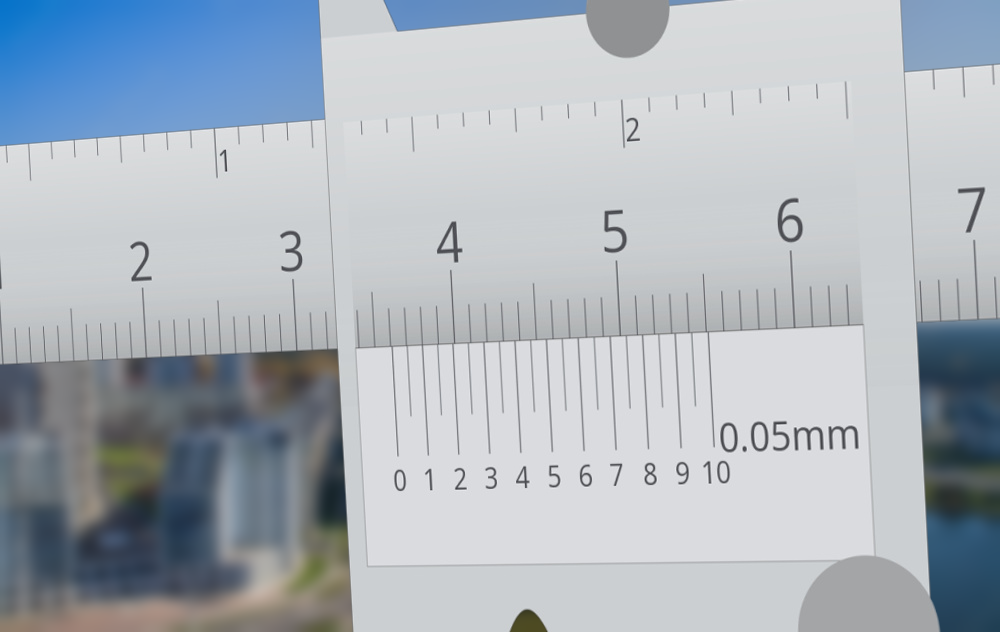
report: 36.1 (mm)
